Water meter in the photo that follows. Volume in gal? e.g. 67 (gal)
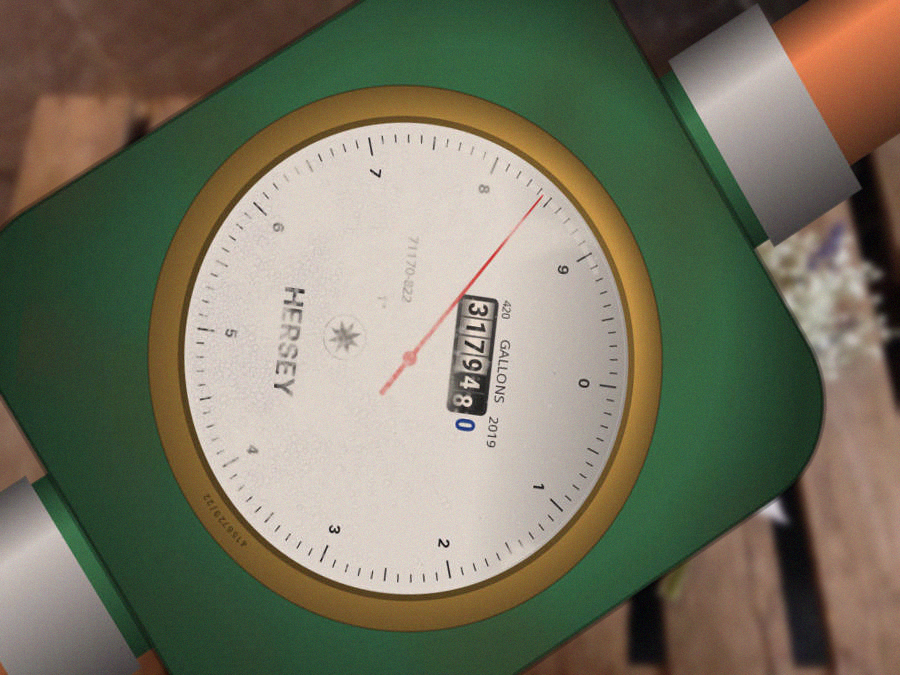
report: 3179478.4 (gal)
